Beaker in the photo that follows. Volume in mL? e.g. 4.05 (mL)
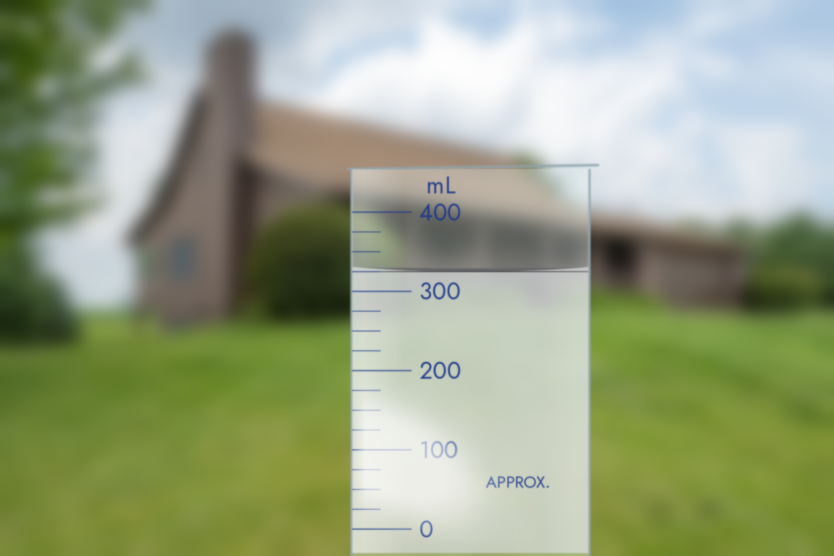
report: 325 (mL)
